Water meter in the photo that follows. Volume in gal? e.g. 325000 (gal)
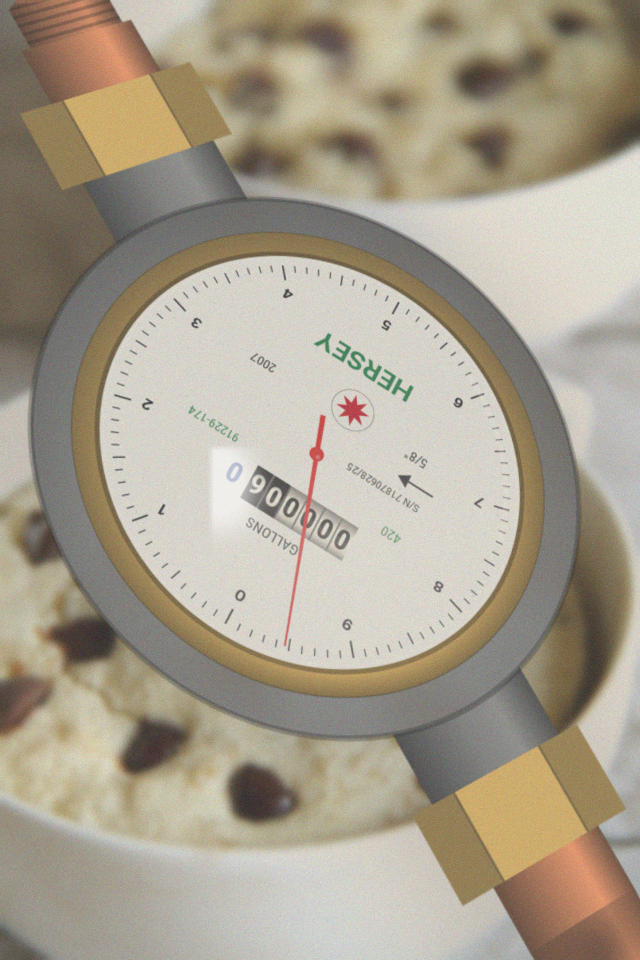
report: 59.5 (gal)
